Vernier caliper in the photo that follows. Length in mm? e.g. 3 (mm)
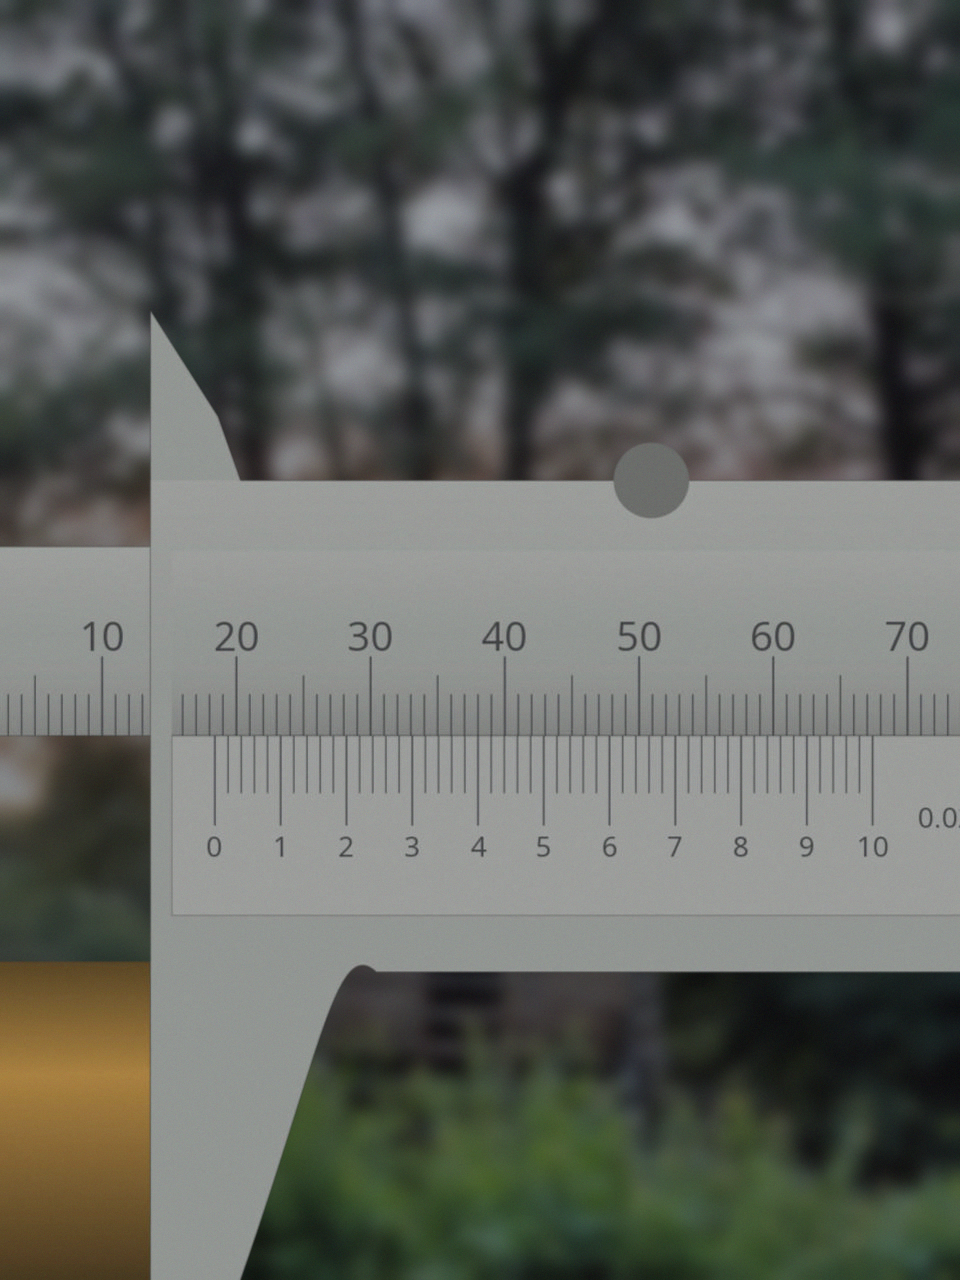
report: 18.4 (mm)
